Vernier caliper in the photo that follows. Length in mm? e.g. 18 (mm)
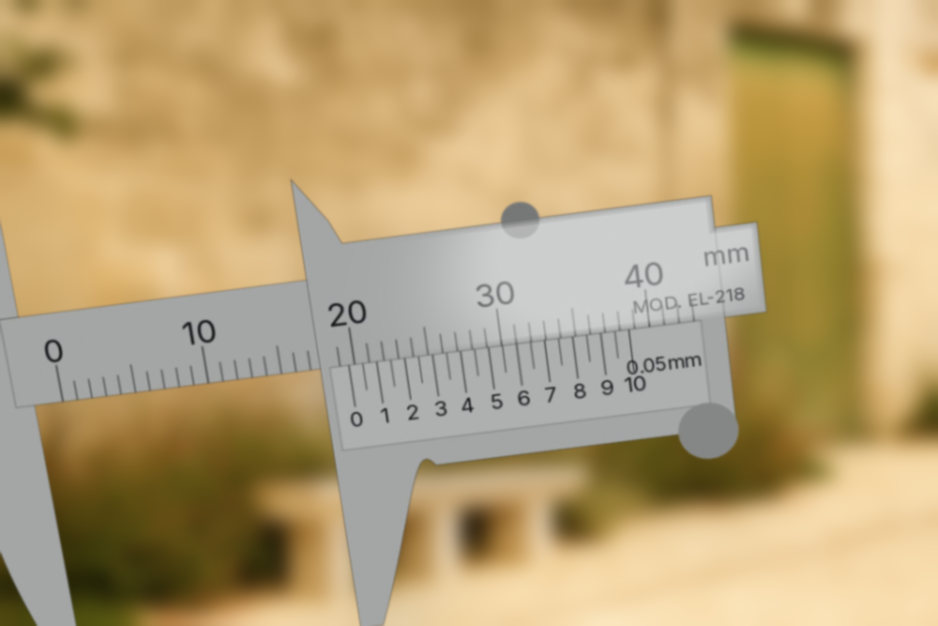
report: 19.6 (mm)
